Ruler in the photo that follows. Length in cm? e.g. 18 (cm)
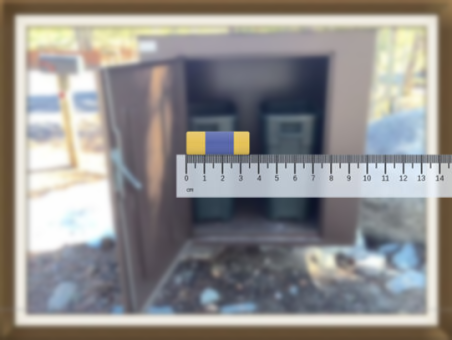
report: 3.5 (cm)
